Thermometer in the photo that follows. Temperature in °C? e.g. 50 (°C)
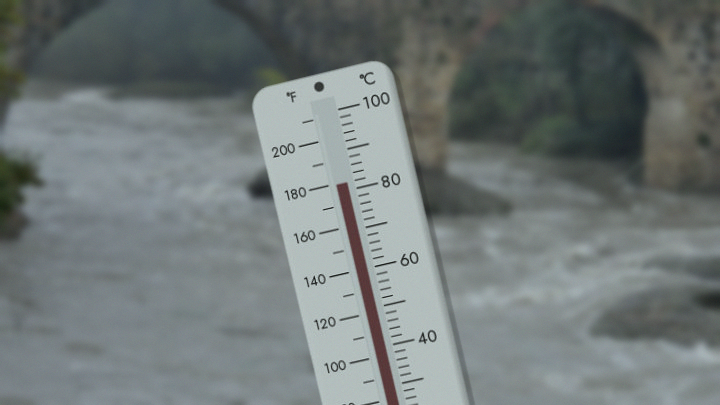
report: 82 (°C)
